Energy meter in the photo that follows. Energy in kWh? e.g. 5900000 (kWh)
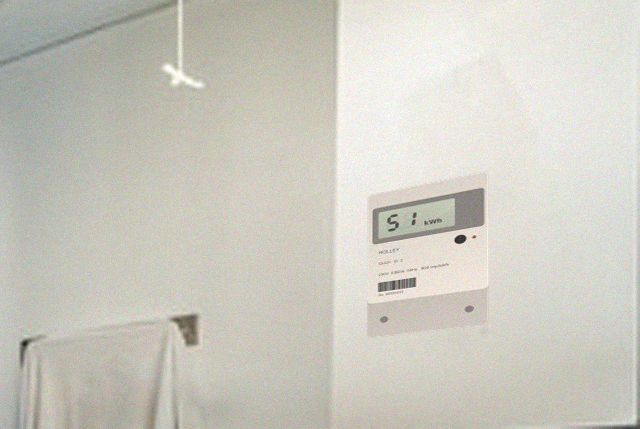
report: 51 (kWh)
